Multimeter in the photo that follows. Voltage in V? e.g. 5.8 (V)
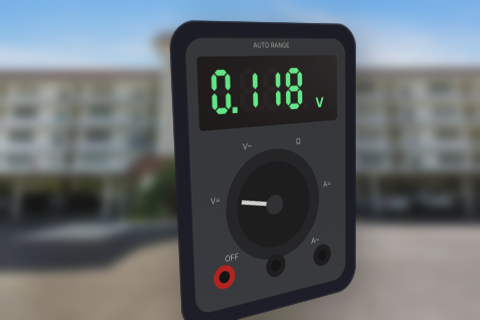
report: 0.118 (V)
